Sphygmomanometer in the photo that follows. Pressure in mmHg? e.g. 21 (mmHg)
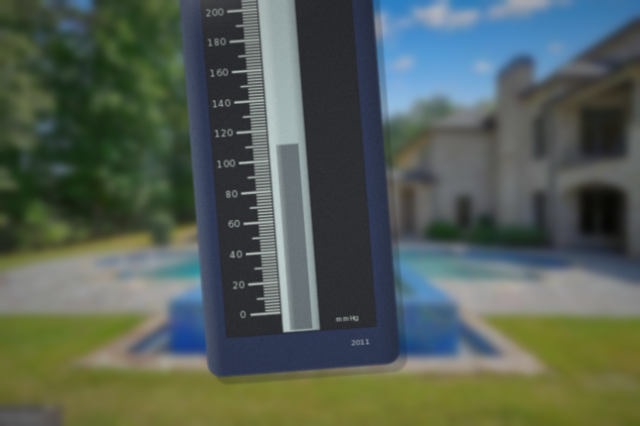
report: 110 (mmHg)
